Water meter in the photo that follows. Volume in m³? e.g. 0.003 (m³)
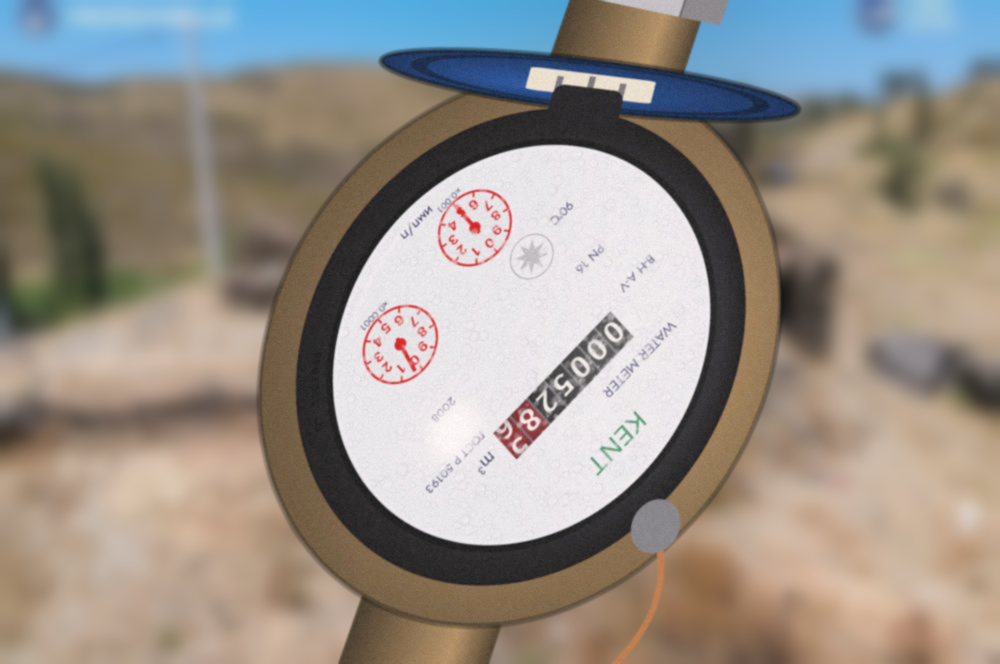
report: 52.8550 (m³)
